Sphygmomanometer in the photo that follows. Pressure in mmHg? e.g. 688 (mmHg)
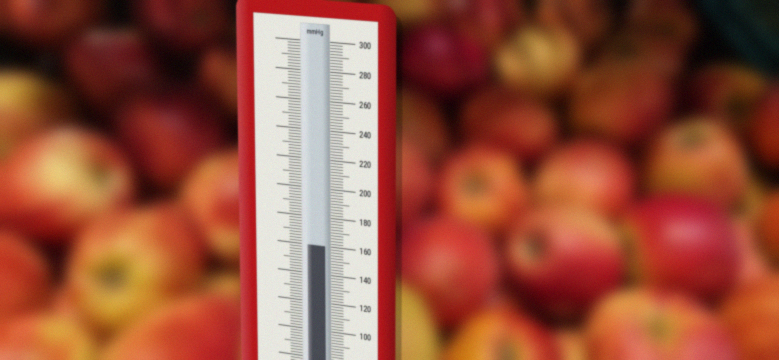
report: 160 (mmHg)
